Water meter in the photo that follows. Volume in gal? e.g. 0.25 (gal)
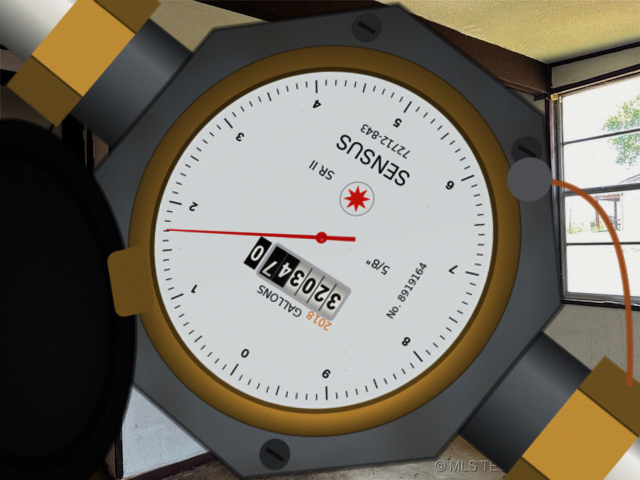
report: 3203471.7 (gal)
